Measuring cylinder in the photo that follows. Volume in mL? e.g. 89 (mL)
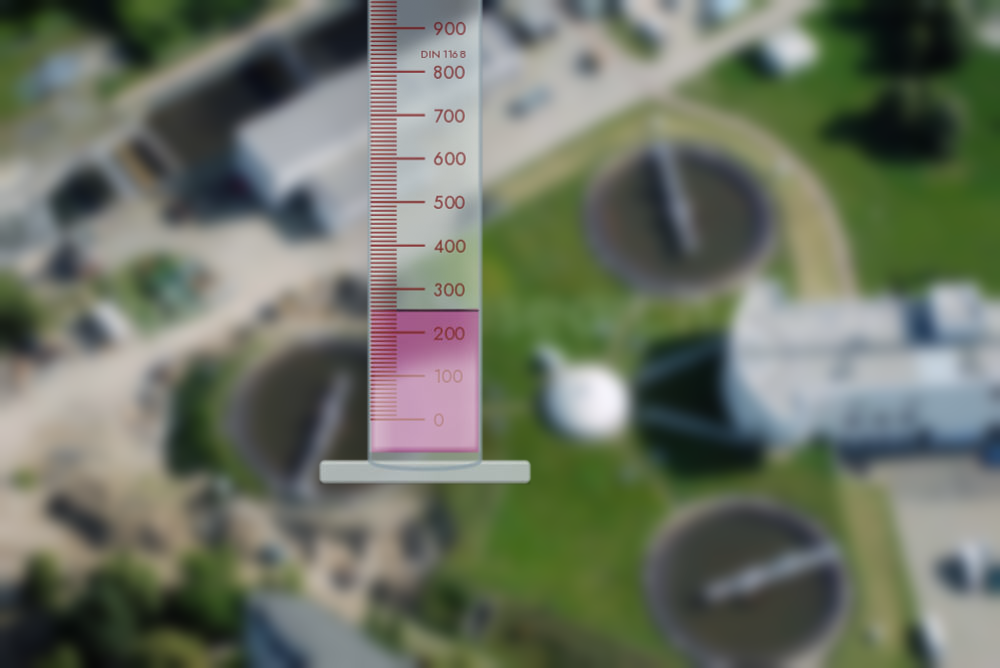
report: 250 (mL)
